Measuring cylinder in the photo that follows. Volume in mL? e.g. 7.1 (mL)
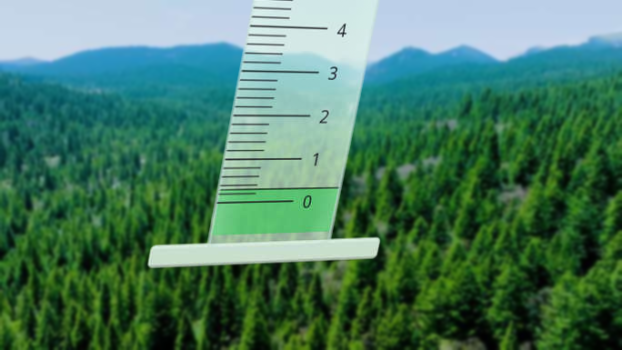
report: 0.3 (mL)
